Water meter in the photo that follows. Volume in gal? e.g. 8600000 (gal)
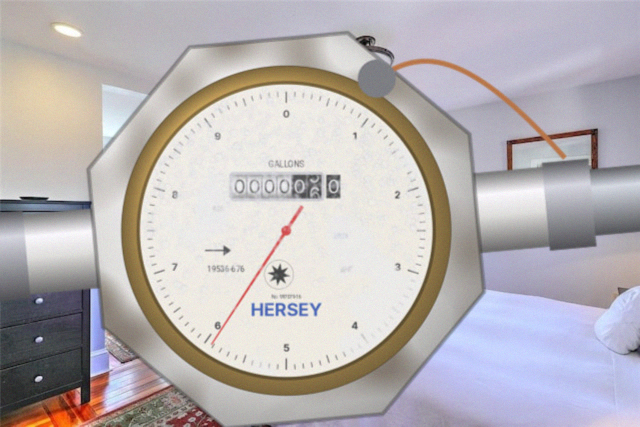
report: 55.9 (gal)
